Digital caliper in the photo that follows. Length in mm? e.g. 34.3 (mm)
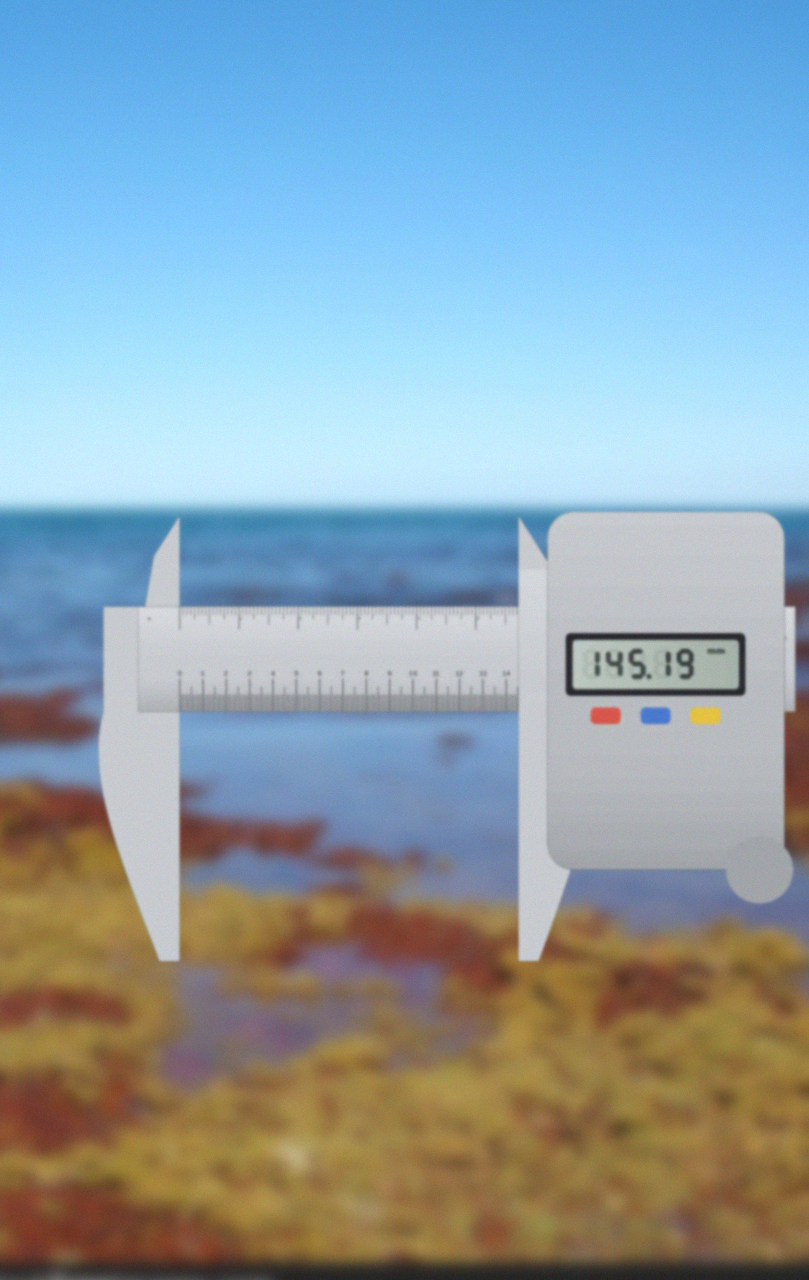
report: 145.19 (mm)
